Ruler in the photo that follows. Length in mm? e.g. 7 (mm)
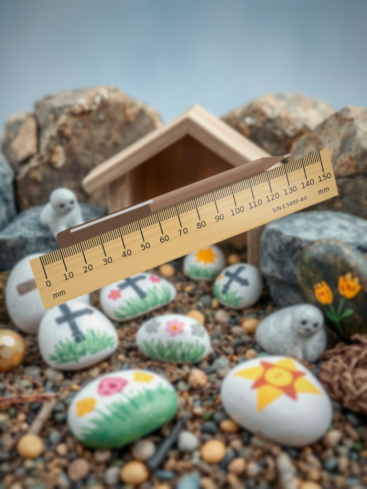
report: 125 (mm)
